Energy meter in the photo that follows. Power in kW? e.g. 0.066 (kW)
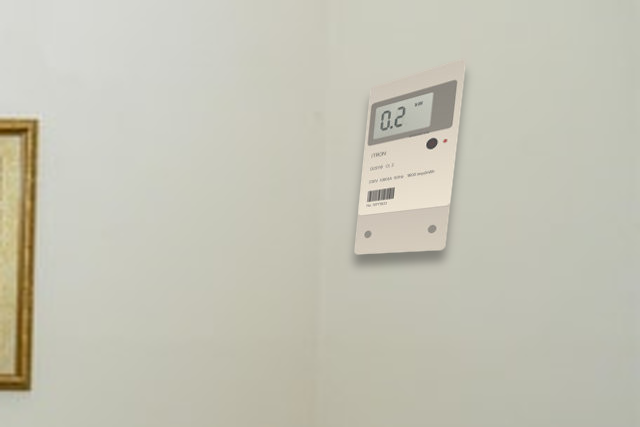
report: 0.2 (kW)
